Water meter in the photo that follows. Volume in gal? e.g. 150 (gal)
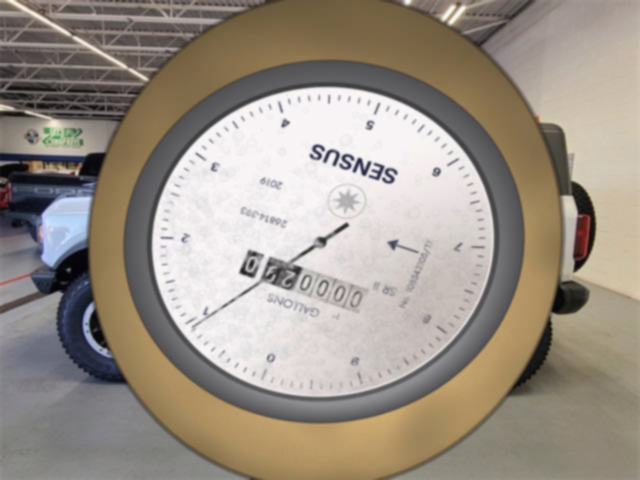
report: 290.9 (gal)
